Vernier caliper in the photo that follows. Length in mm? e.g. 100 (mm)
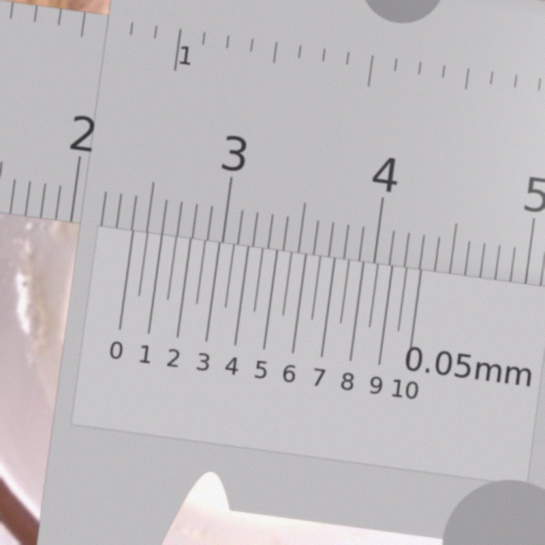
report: 24.1 (mm)
